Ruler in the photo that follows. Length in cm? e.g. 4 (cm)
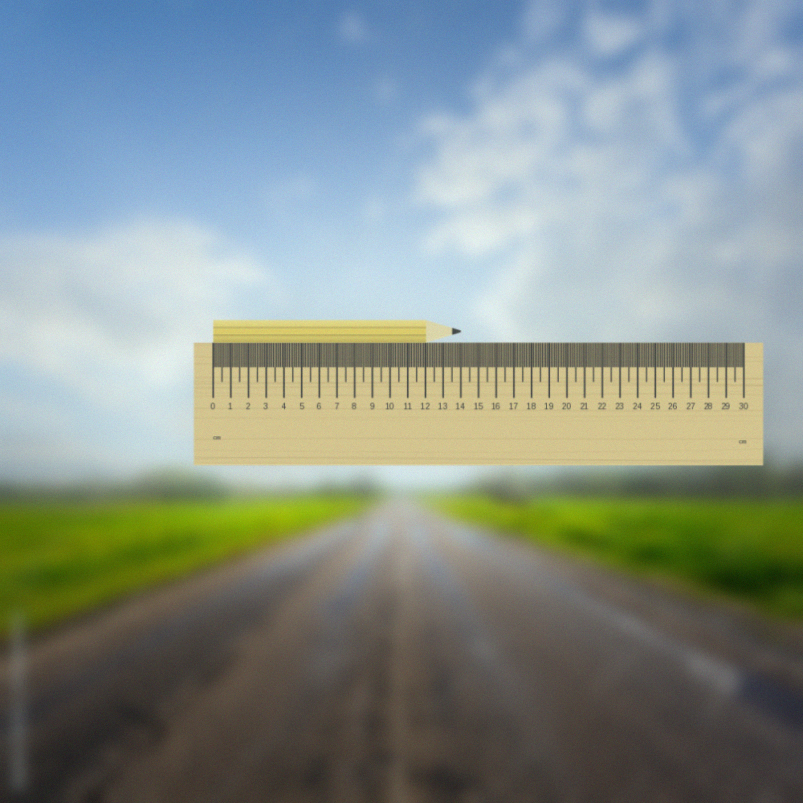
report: 14 (cm)
